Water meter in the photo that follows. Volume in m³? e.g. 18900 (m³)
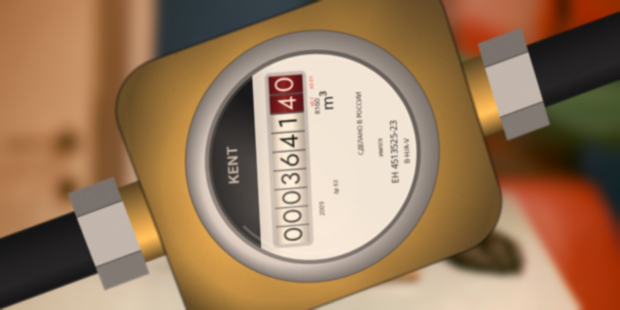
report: 3641.40 (m³)
